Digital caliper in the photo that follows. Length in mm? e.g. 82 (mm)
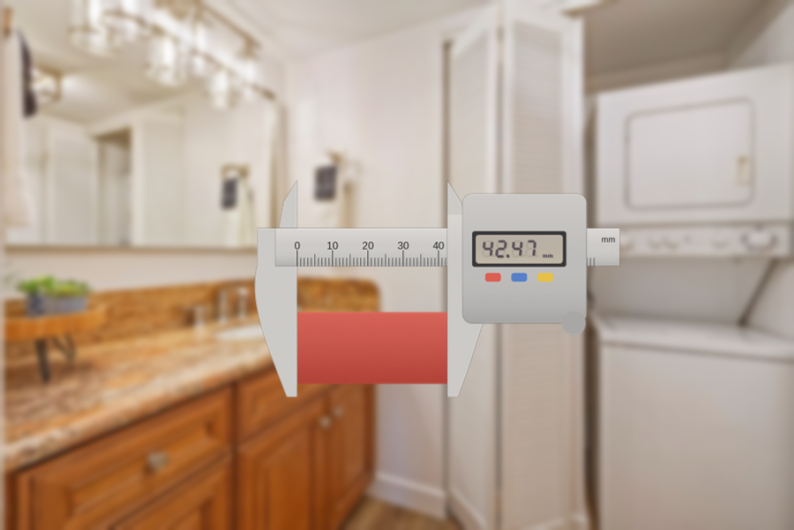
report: 42.47 (mm)
